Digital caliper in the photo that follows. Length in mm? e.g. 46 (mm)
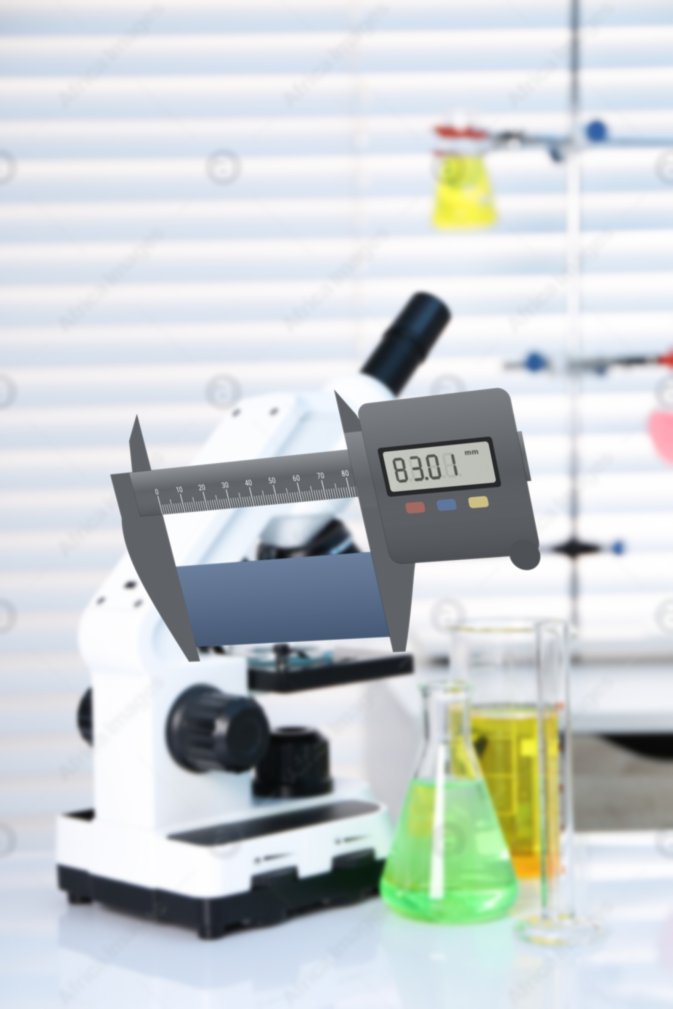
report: 83.01 (mm)
